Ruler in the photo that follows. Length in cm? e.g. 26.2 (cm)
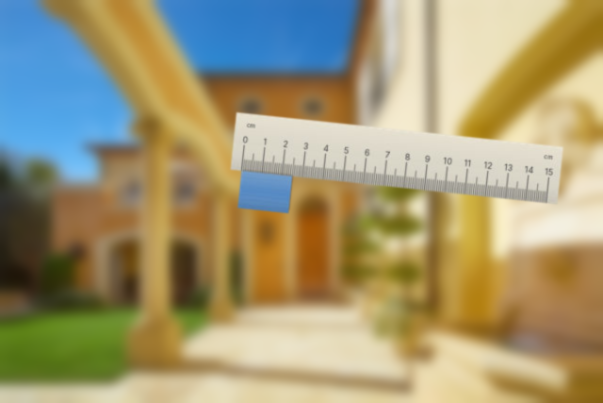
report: 2.5 (cm)
